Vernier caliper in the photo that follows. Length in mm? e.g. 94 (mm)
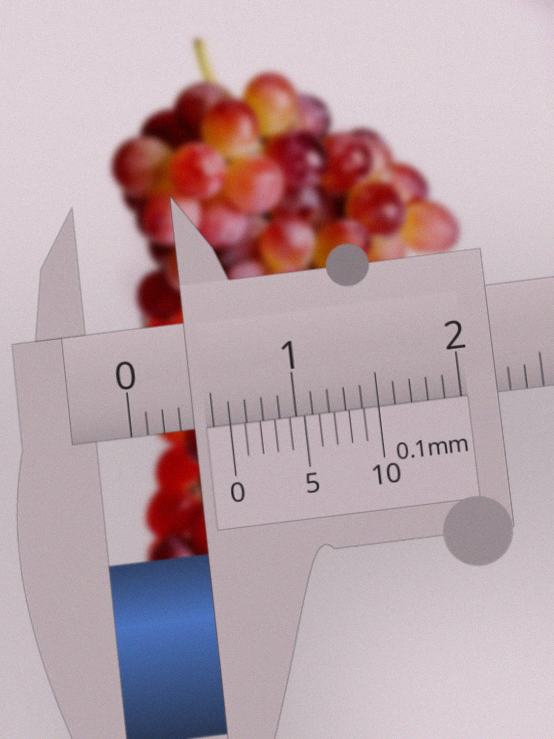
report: 6.0 (mm)
